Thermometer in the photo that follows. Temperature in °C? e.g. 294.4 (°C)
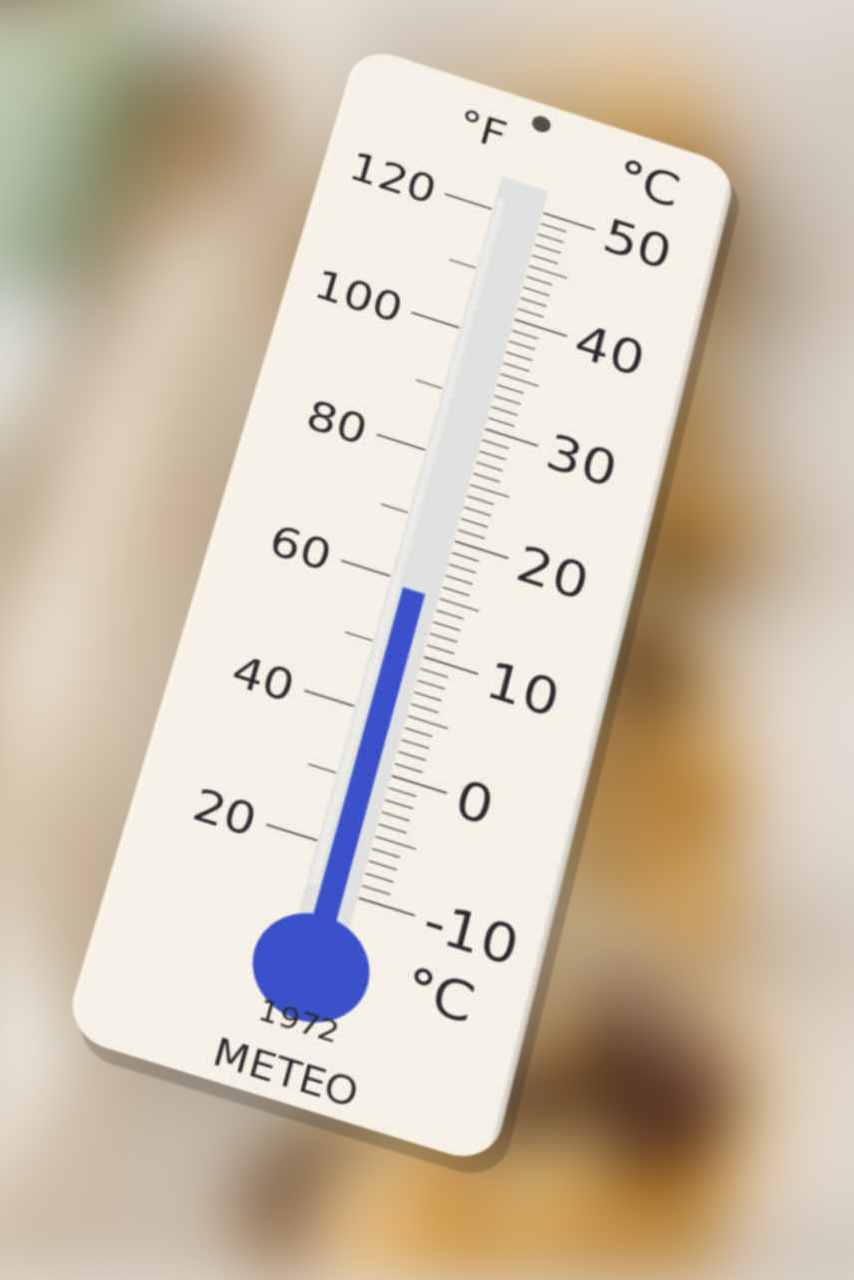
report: 15 (°C)
